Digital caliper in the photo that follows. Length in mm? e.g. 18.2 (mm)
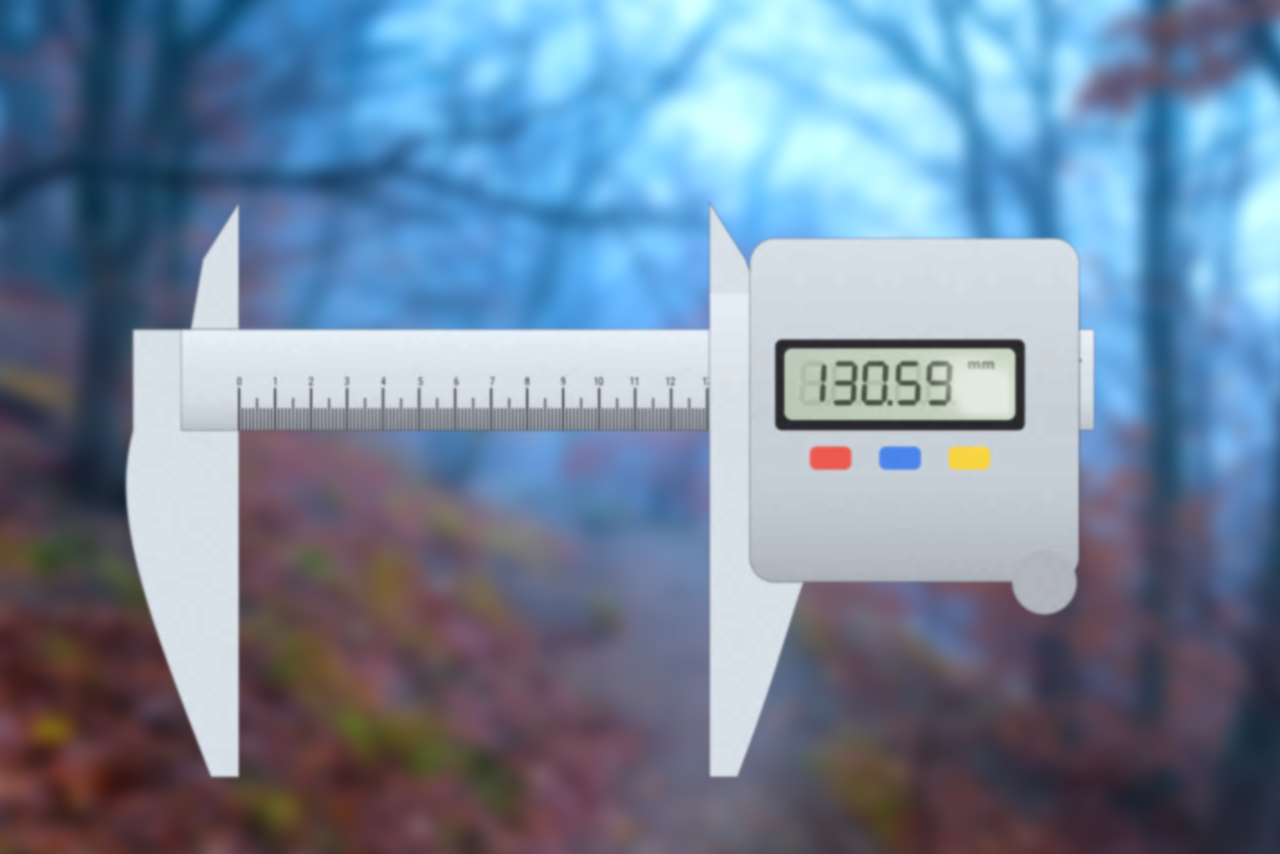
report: 130.59 (mm)
